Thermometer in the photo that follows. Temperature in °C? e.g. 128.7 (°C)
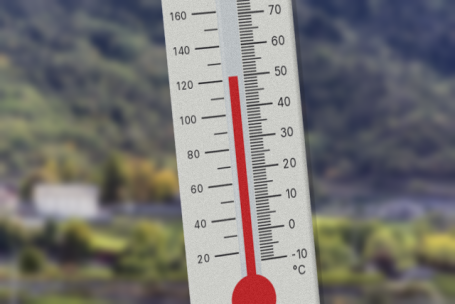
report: 50 (°C)
